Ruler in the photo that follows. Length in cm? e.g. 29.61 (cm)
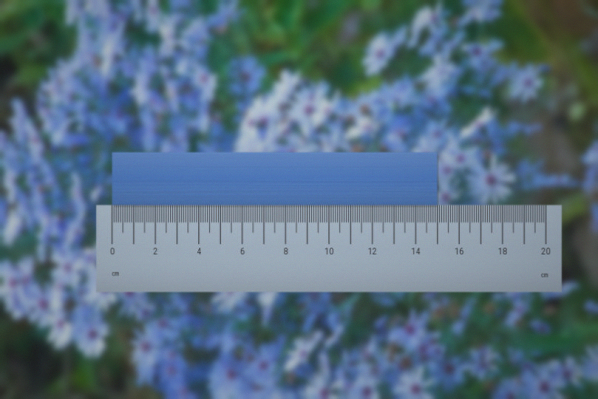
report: 15 (cm)
